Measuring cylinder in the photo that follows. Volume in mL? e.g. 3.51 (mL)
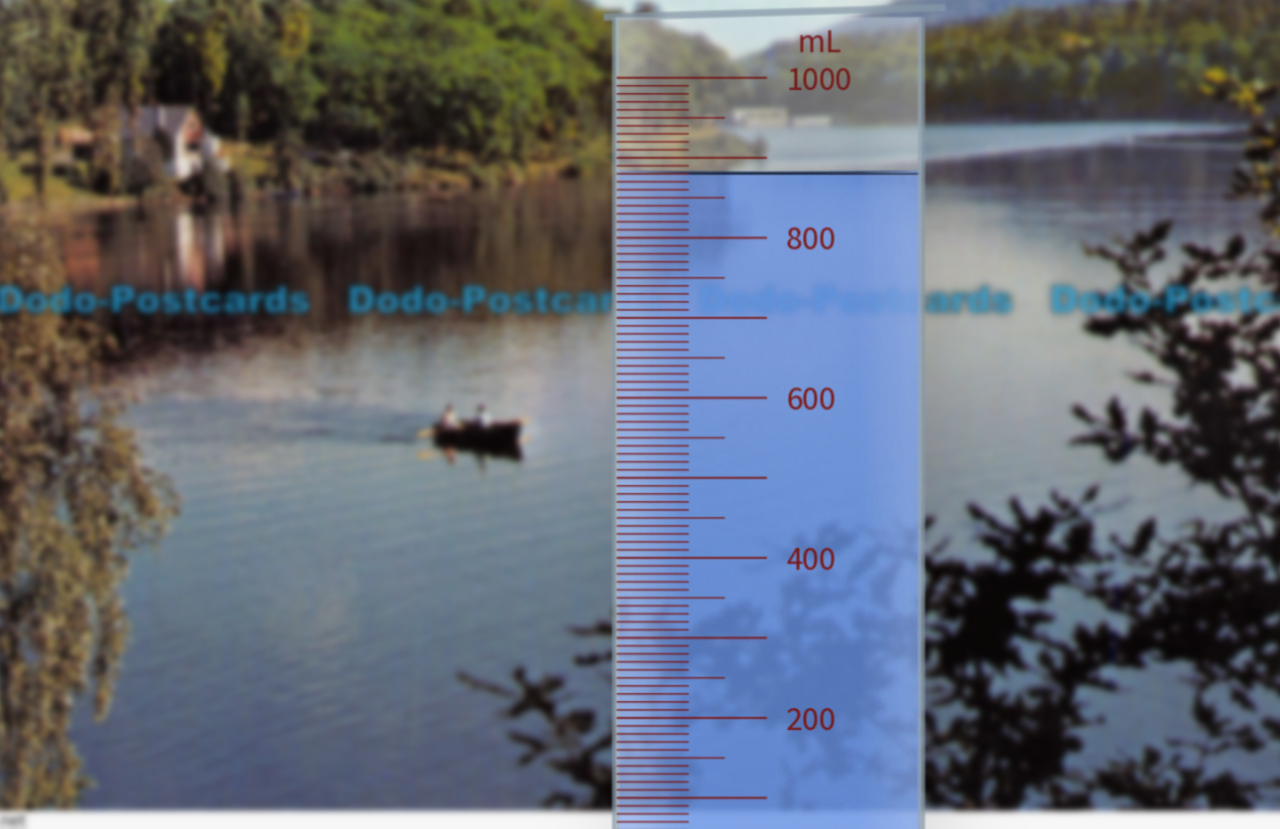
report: 880 (mL)
